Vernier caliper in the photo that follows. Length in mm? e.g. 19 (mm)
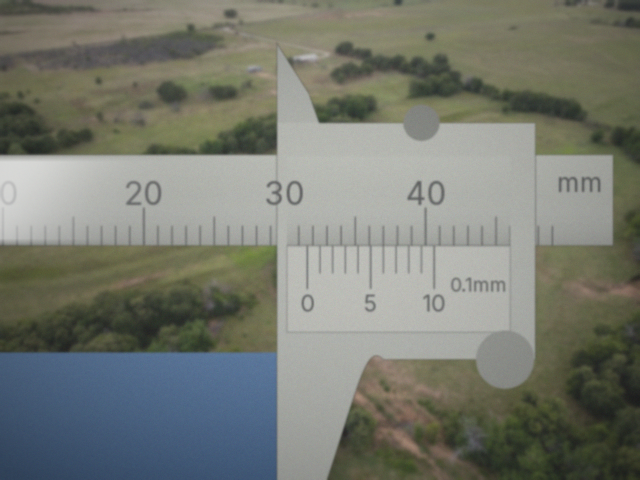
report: 31.6 (mm)
